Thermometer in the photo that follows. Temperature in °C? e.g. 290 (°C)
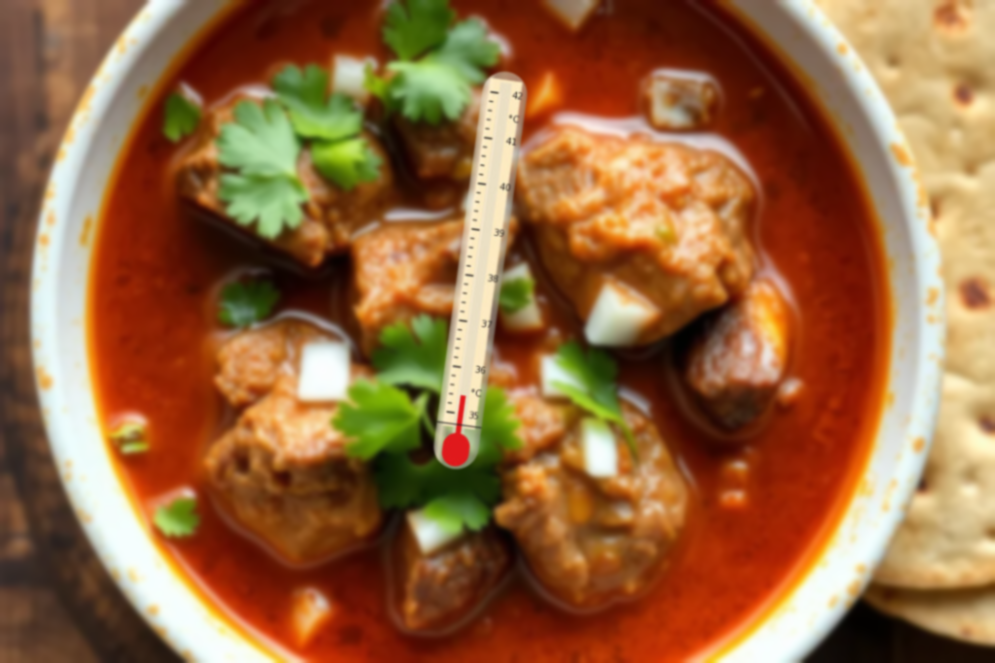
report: 35.4 (°C)
